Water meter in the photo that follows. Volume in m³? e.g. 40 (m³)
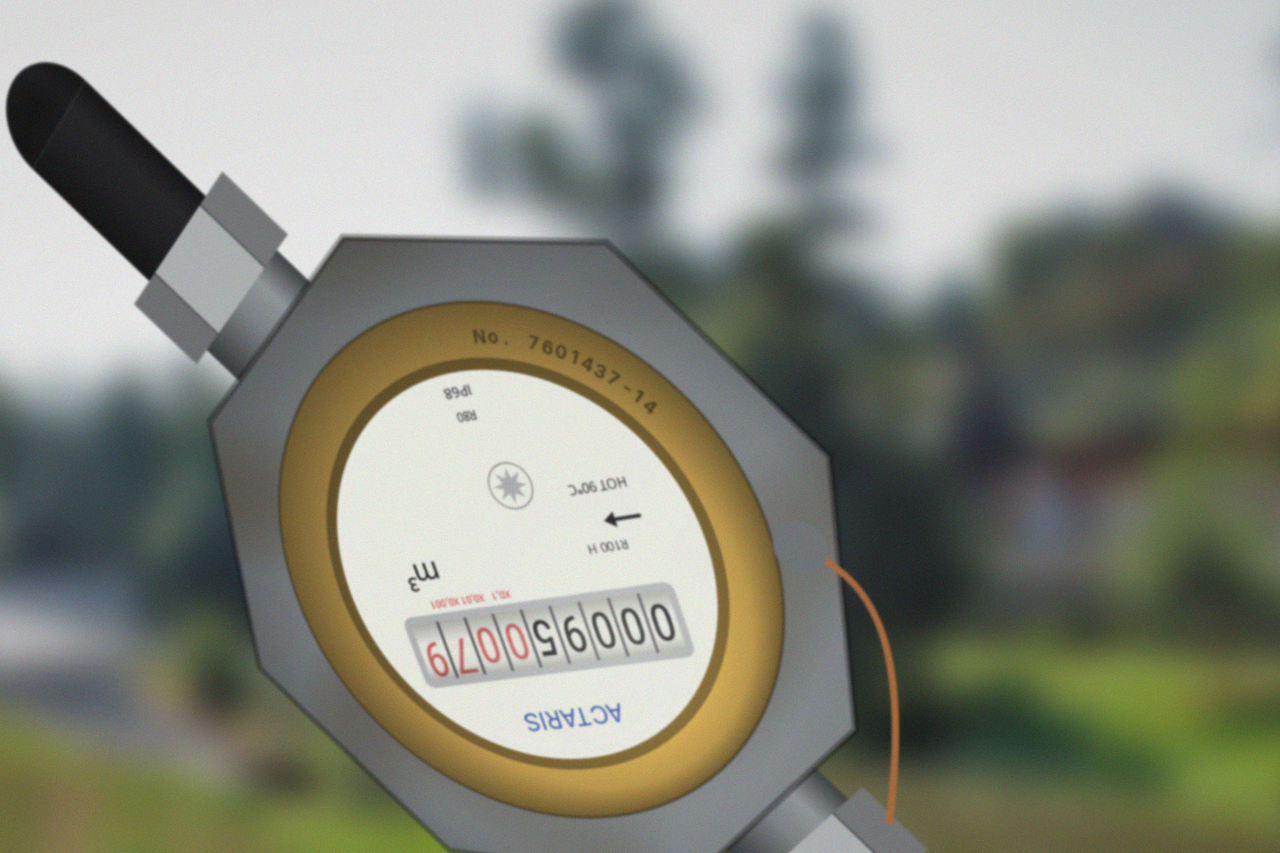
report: 95.0079 (m³)
